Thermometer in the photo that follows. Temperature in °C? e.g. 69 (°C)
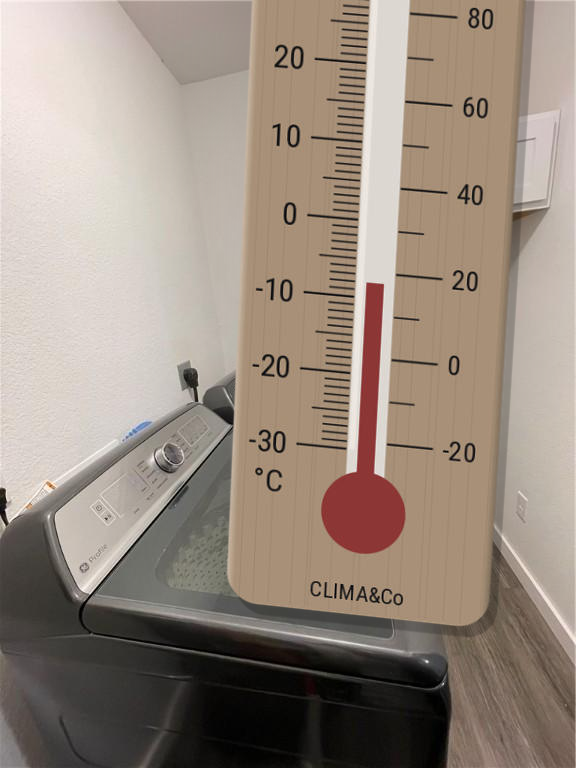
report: -8 (°C)
